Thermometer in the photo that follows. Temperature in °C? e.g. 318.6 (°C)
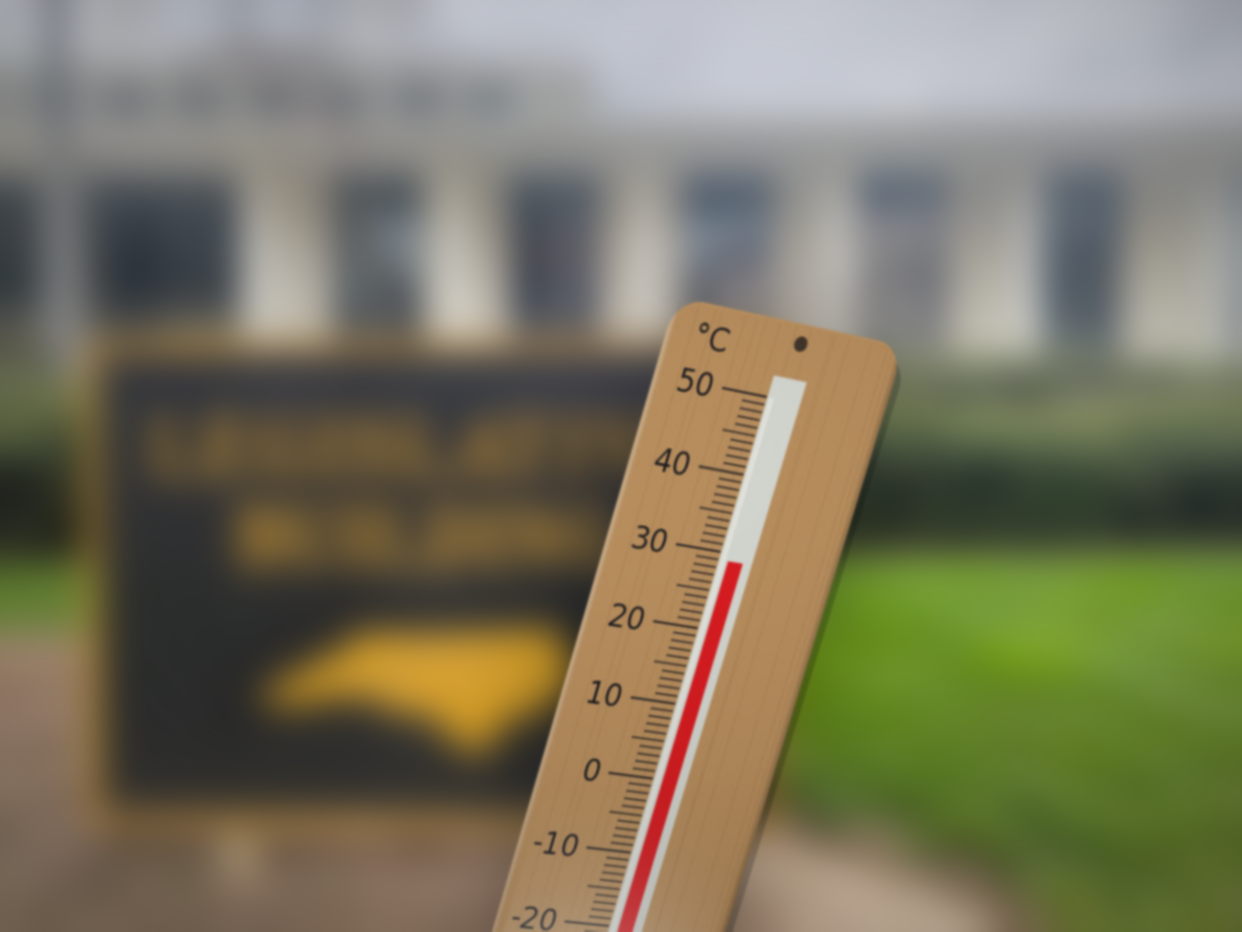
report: 29 (°C)
